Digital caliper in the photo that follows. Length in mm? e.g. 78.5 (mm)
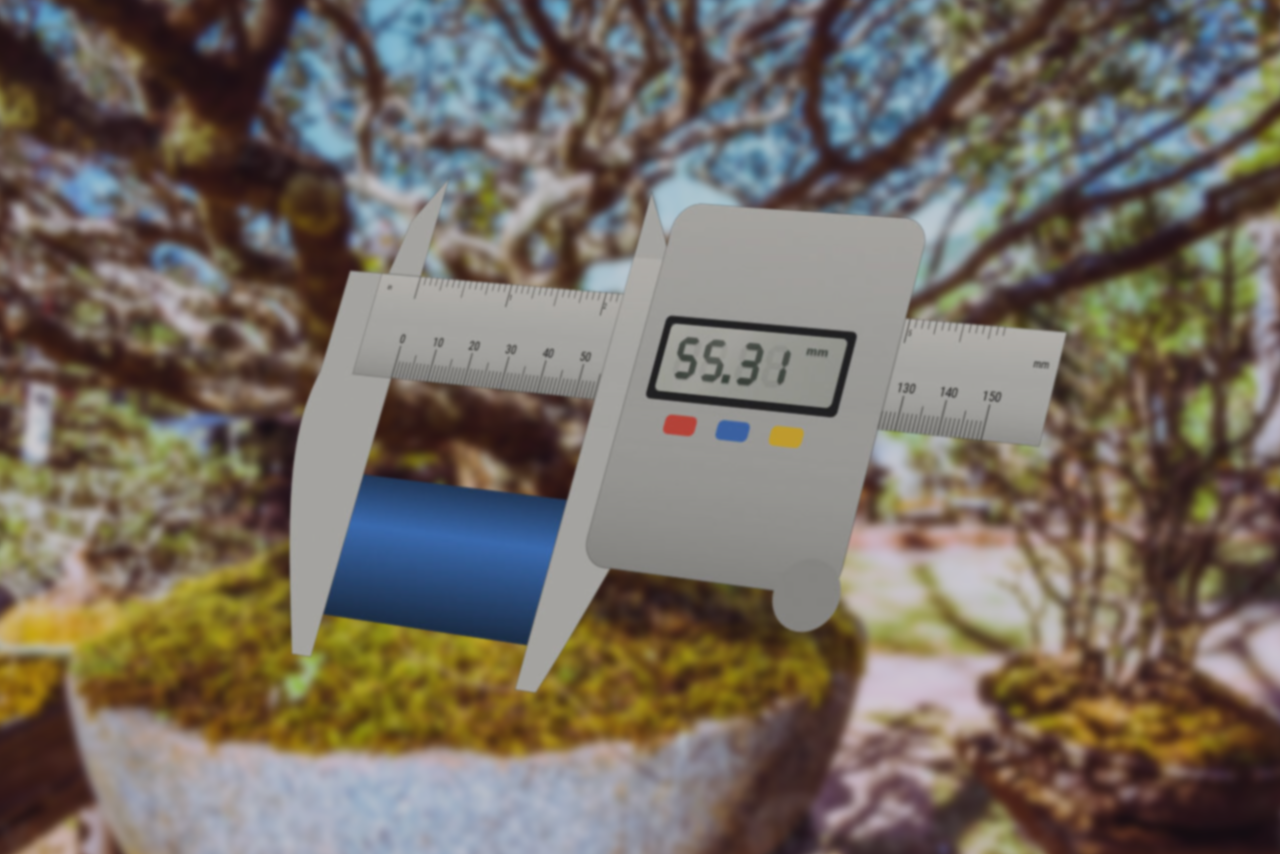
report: 55.31 (mm)
